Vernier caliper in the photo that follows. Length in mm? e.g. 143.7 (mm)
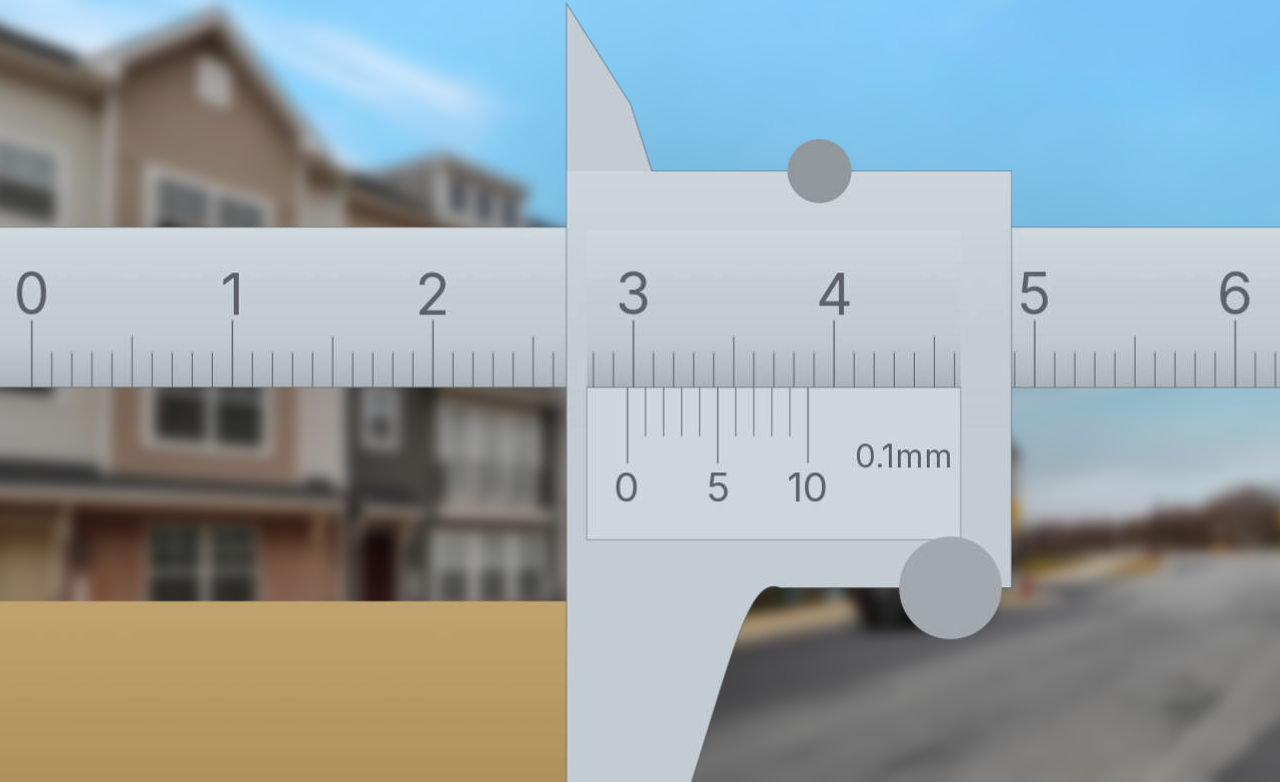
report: 29.7 (mm)
